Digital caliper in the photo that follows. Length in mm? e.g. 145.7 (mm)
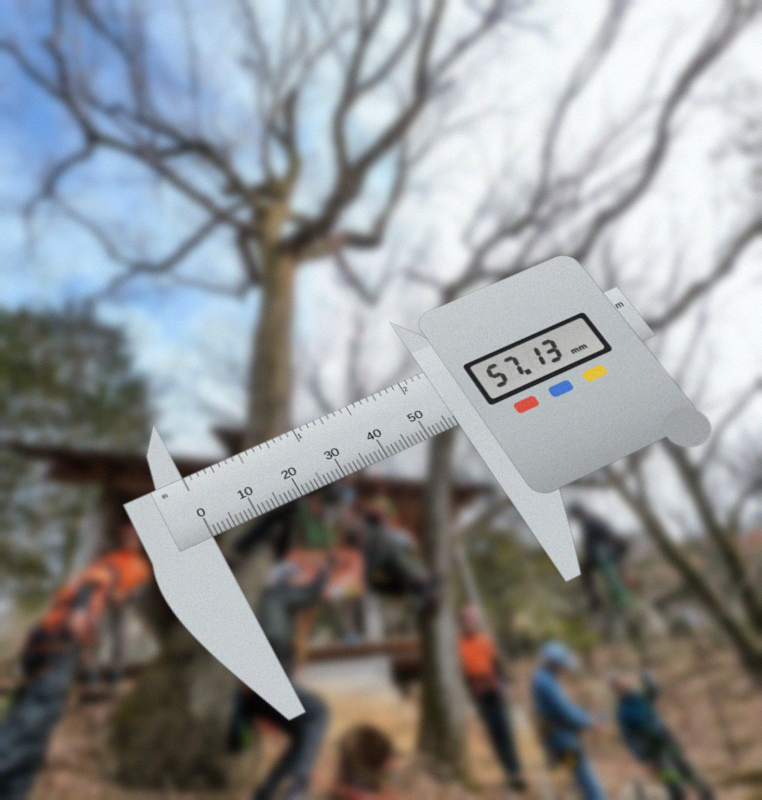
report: 57.13 (mm)
